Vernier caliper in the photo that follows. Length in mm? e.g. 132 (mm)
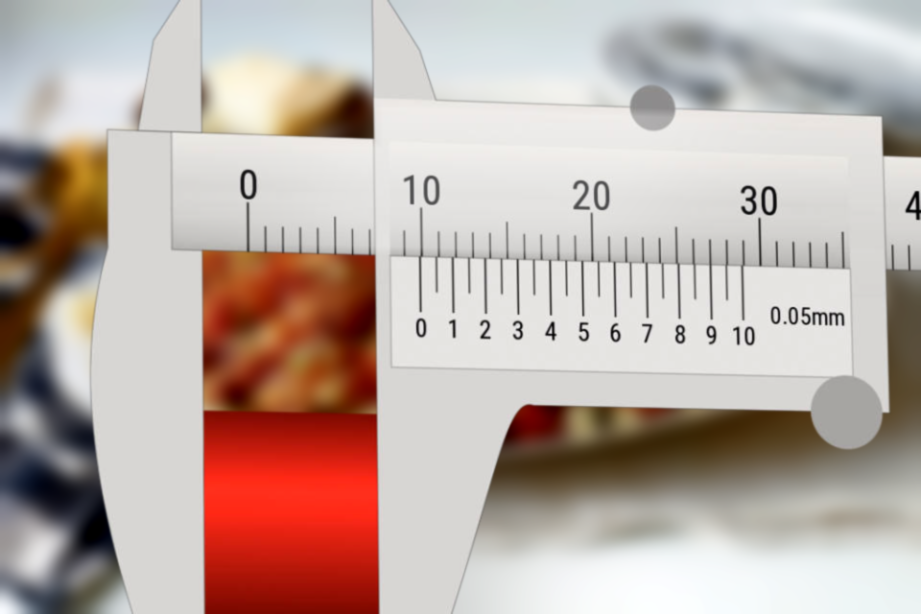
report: 9.9 (mm)
